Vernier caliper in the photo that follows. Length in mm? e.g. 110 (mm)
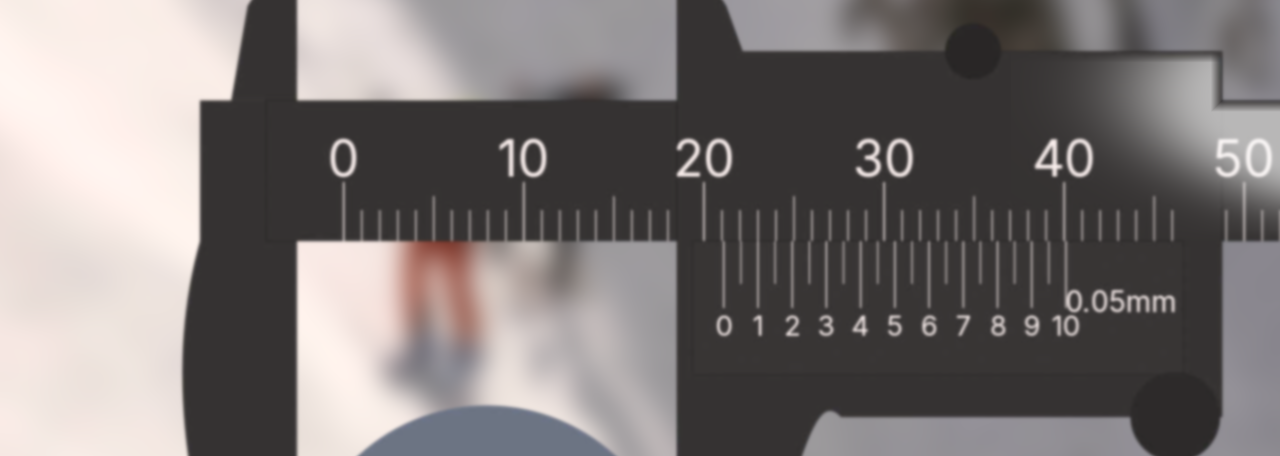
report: 21.1 (mm)
